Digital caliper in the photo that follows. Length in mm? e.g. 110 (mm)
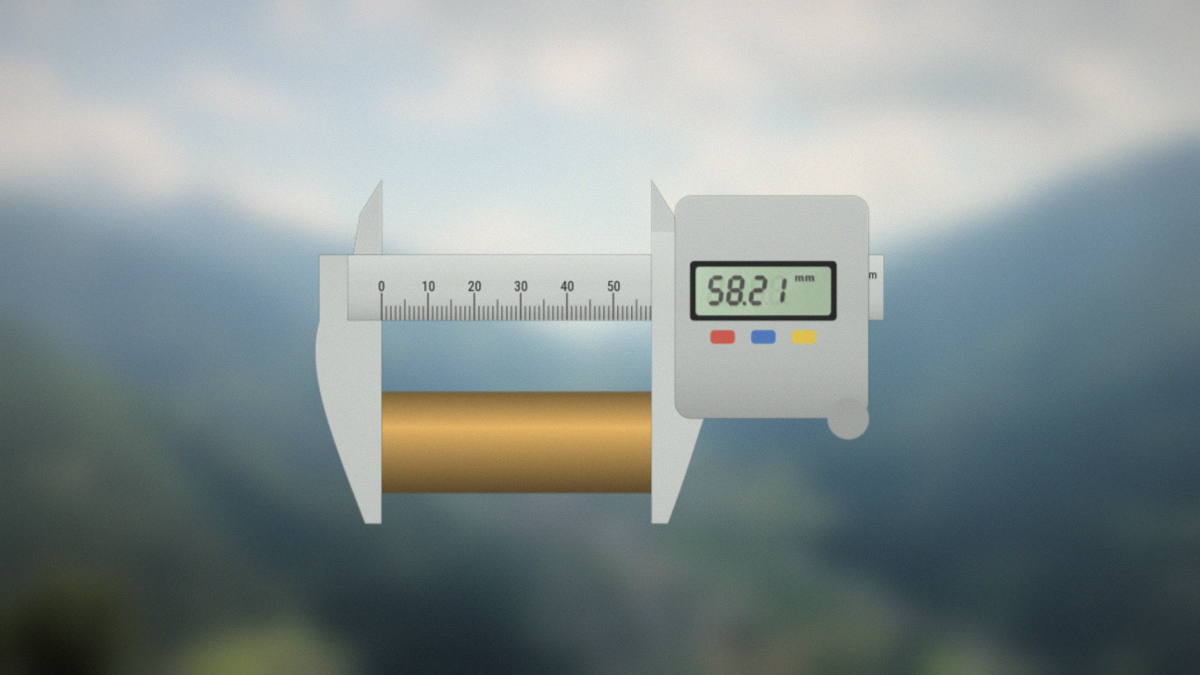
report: 58.21 (mm)
